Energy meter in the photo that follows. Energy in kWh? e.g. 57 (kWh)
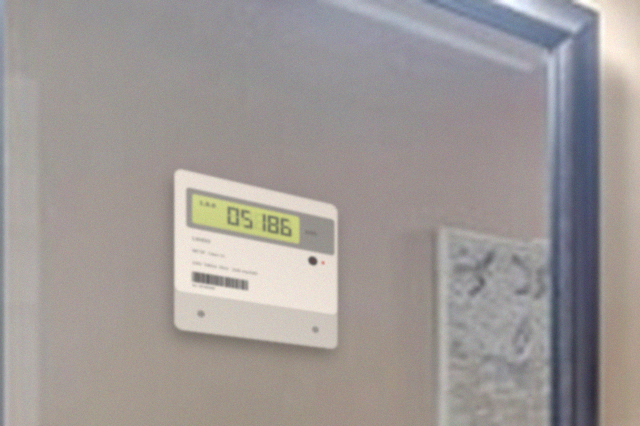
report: 5186 (kWh)
